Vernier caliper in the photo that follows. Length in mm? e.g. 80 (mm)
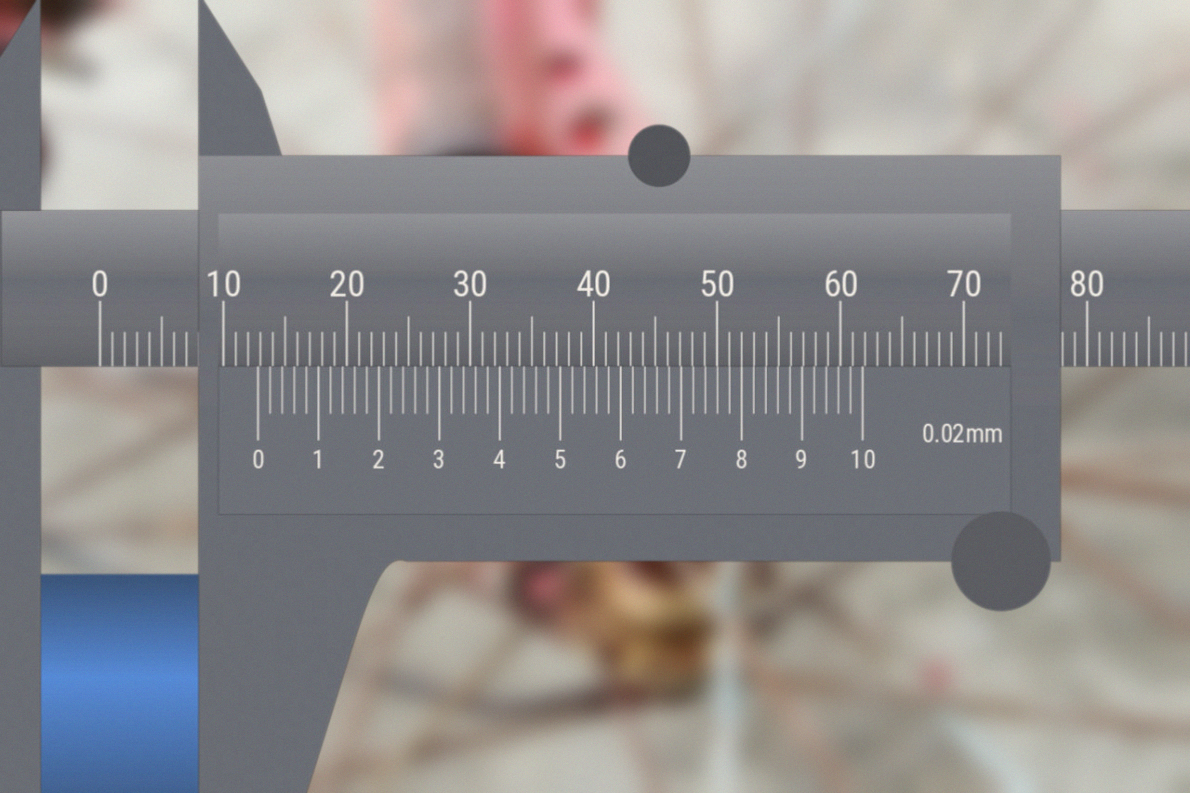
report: 12.8 (mm)
